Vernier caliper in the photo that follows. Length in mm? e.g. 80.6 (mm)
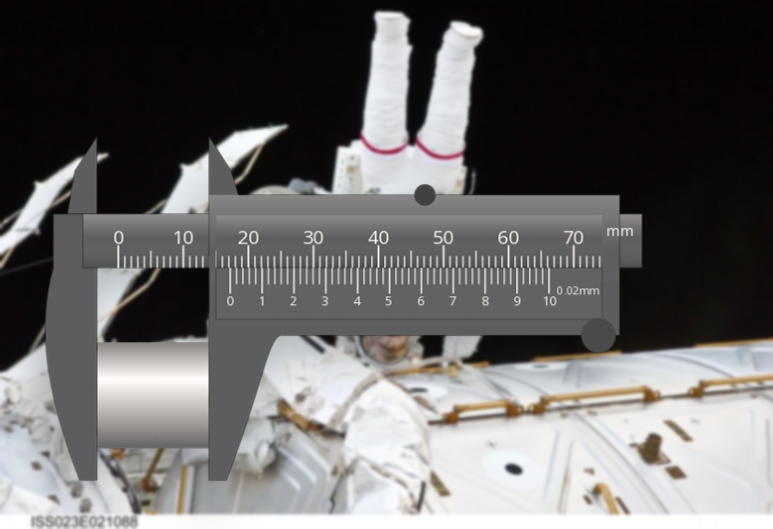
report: 17.2 (mm)
